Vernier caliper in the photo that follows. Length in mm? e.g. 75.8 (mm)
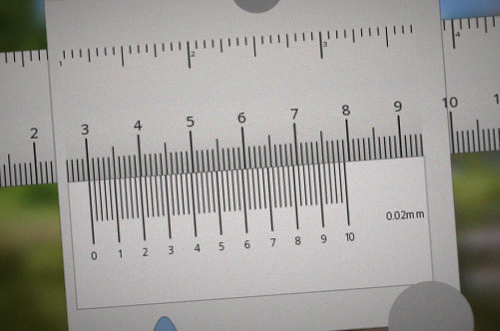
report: 30.0 (mm)
